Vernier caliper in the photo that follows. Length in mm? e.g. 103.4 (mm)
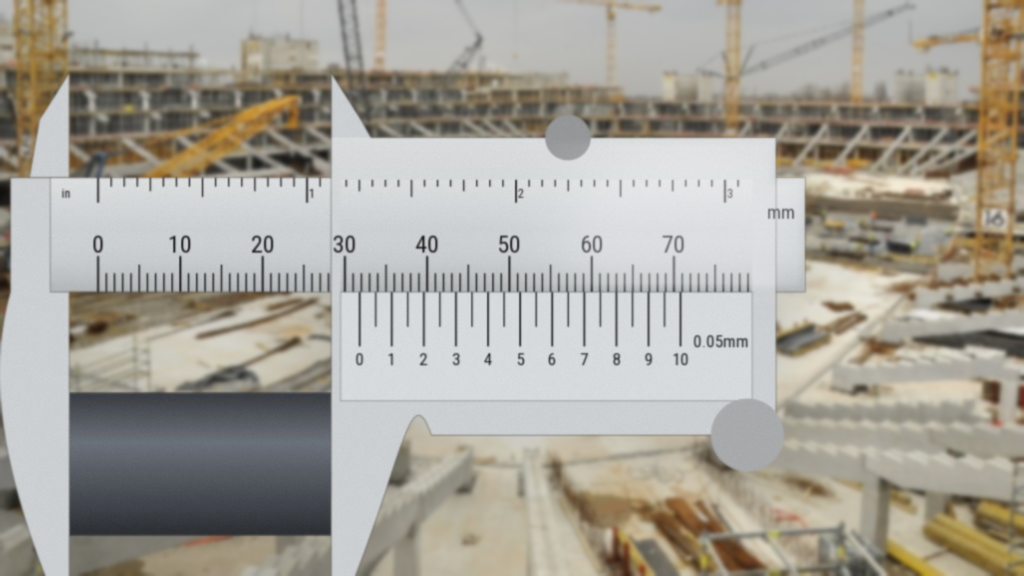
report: 31.8 (mm)
